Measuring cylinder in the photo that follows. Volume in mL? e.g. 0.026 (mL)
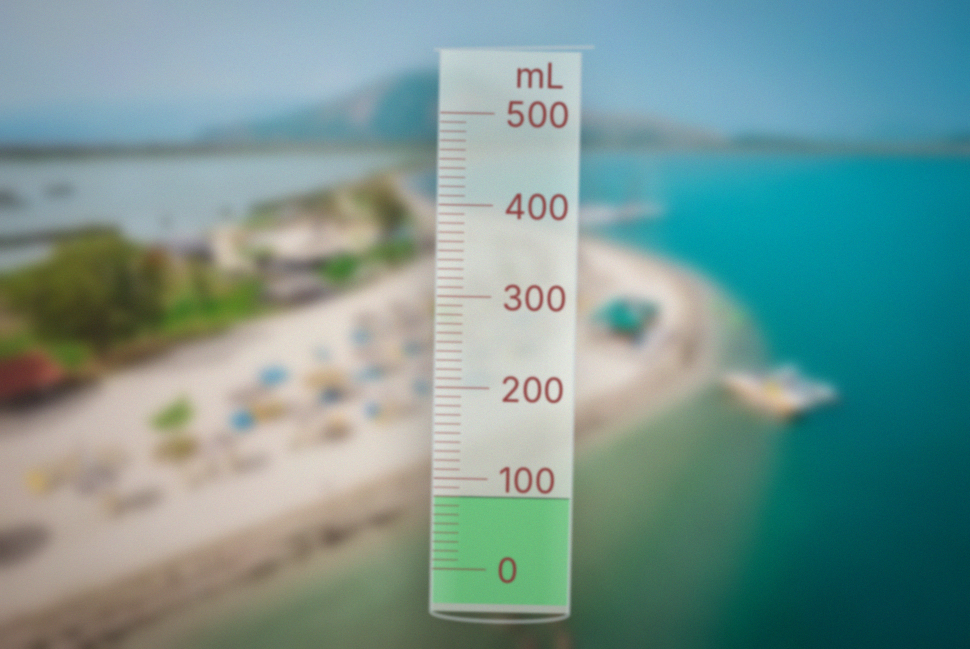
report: 80 (mL)
